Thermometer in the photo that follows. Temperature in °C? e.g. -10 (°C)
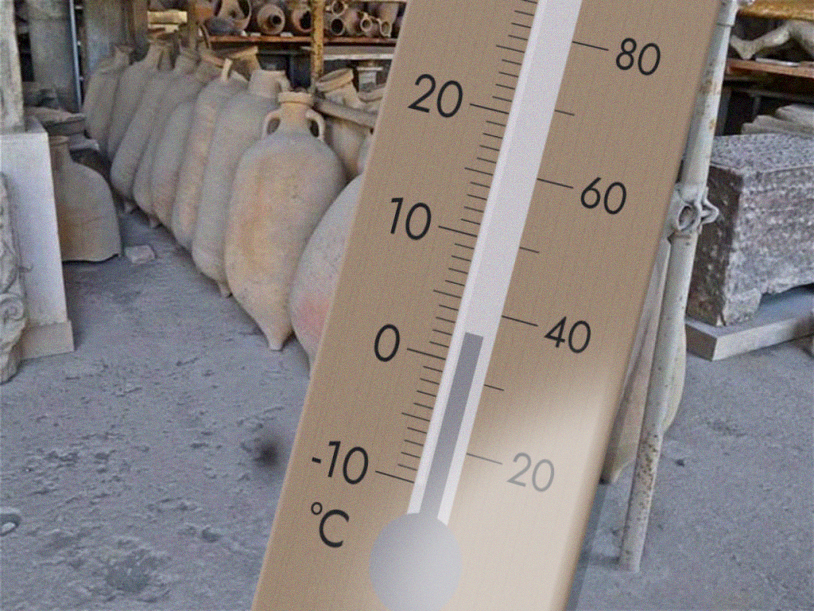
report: 2.5 (°C)
